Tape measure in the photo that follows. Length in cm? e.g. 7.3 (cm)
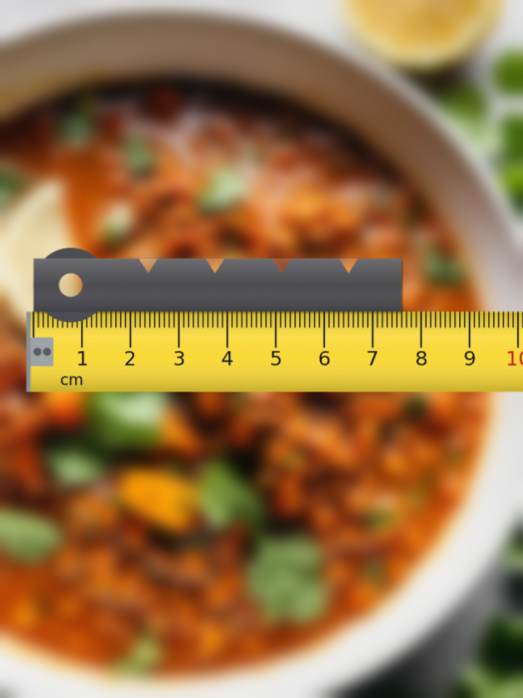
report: 7.6 (cm)
